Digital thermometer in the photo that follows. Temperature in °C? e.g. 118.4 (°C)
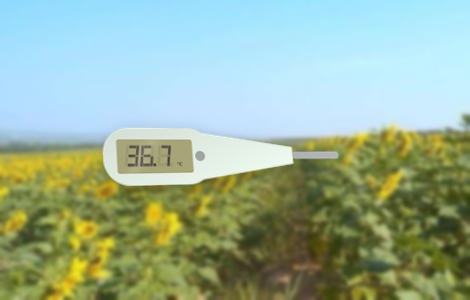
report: 36.7 (°C)
